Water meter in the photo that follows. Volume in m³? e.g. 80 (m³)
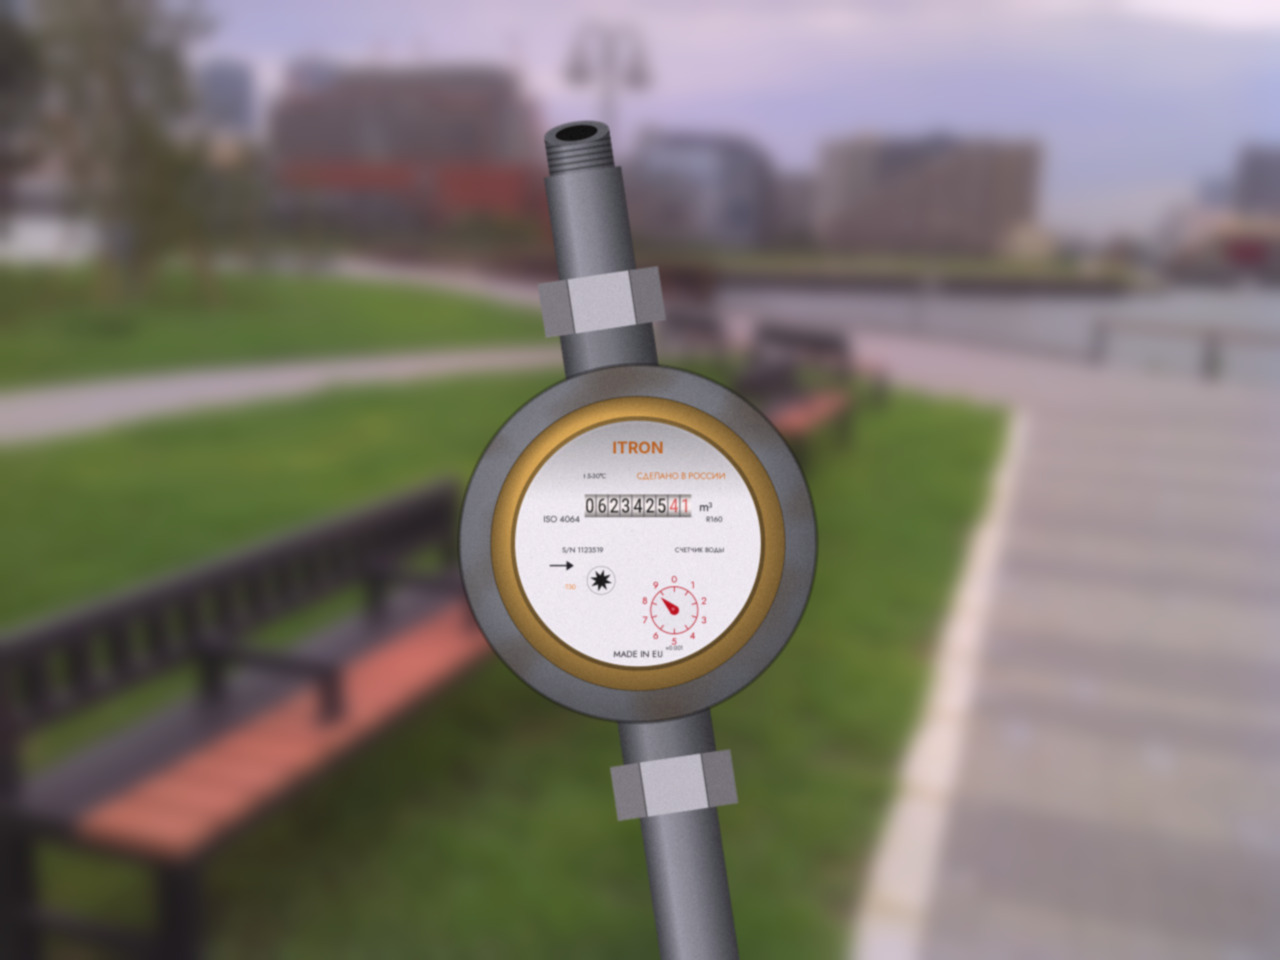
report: 623425.418 (m³)
